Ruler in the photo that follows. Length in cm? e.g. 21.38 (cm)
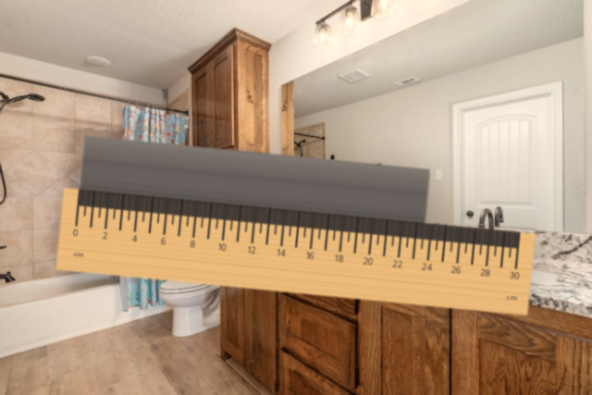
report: 23.5 (cm)
